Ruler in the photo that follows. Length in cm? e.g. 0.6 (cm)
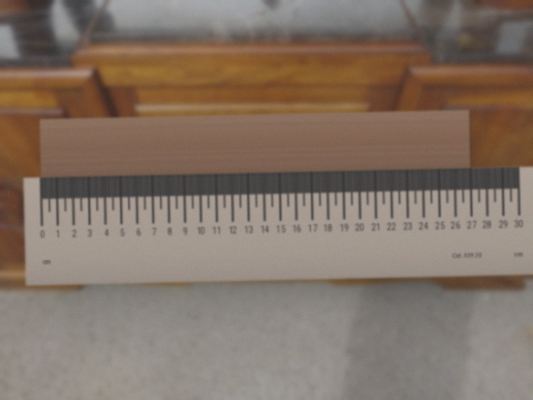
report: 27 (cm)
